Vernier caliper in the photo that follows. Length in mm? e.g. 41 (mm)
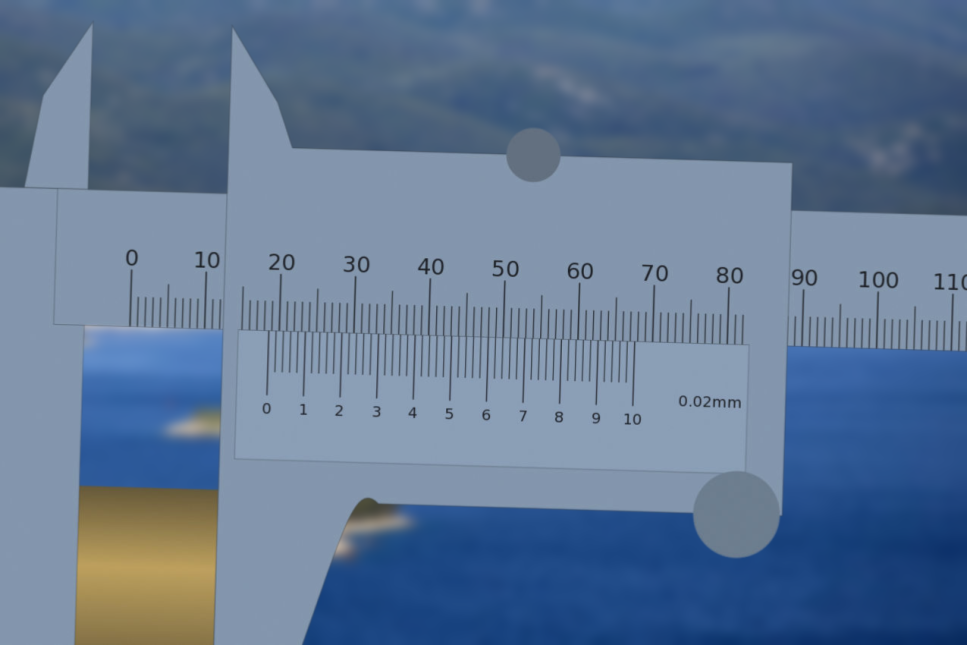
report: 18.6 (mm)
